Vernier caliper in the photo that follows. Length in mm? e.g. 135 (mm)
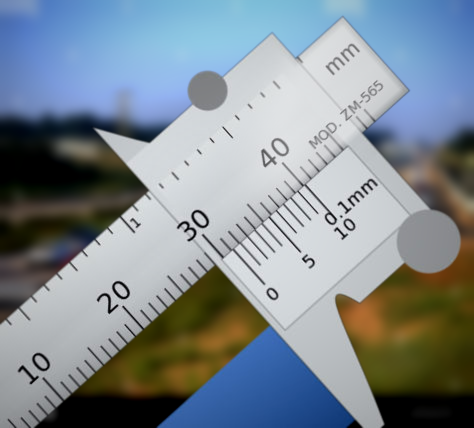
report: 31.2 (mm)
